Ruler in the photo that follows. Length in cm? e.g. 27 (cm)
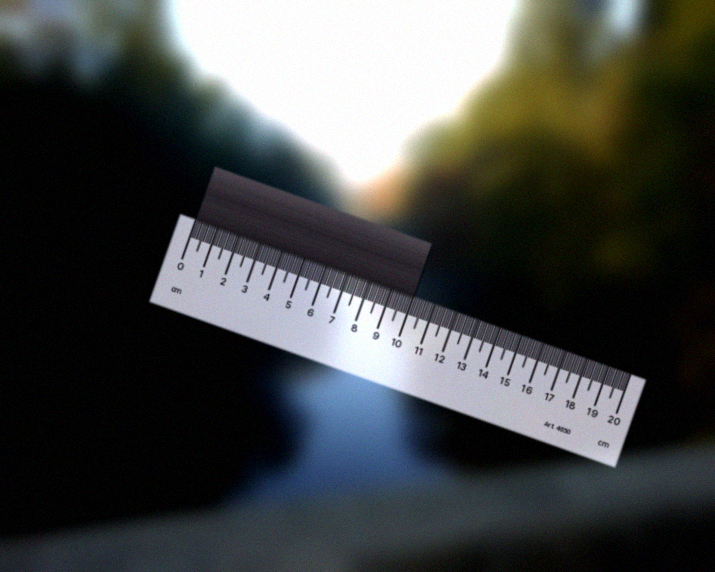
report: 10 (cm)
